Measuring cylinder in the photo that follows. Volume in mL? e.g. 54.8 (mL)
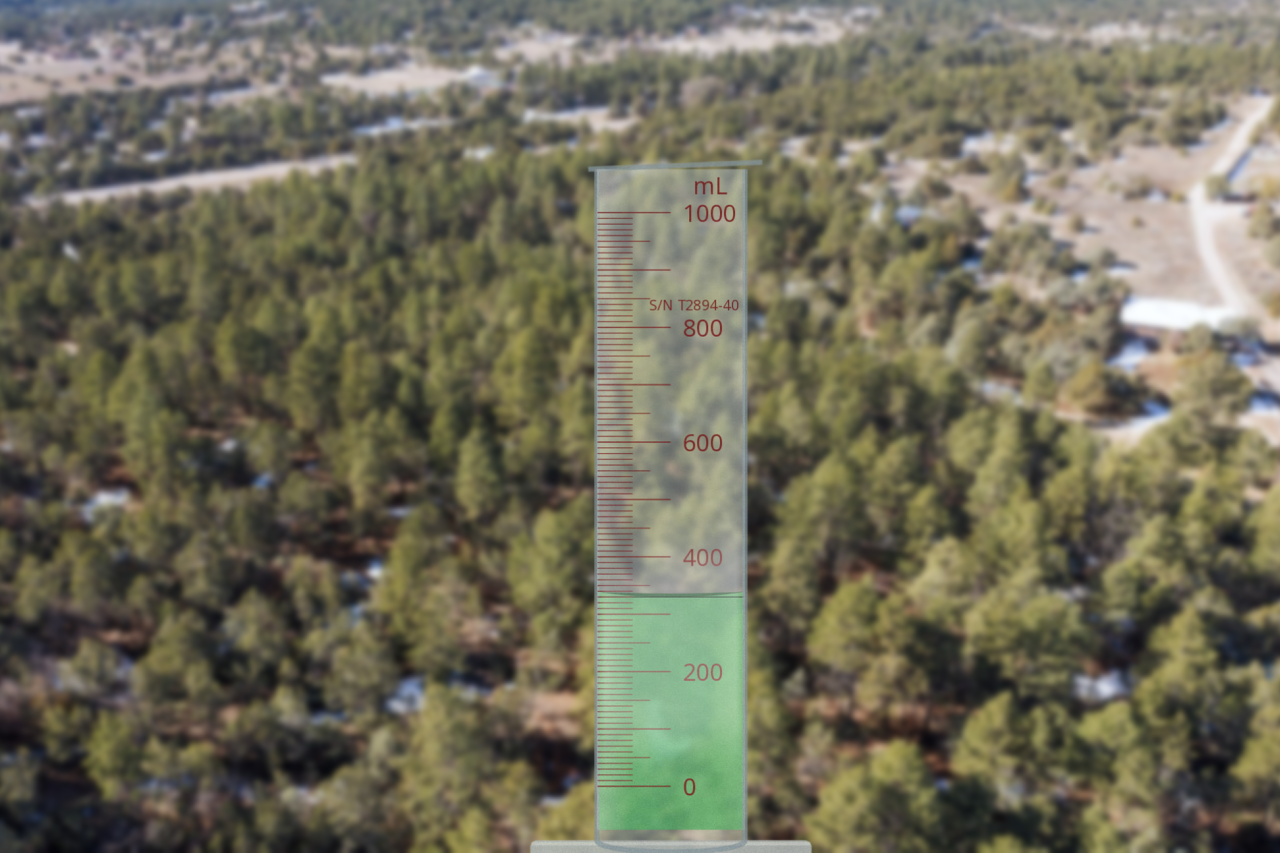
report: 330 (mL)
